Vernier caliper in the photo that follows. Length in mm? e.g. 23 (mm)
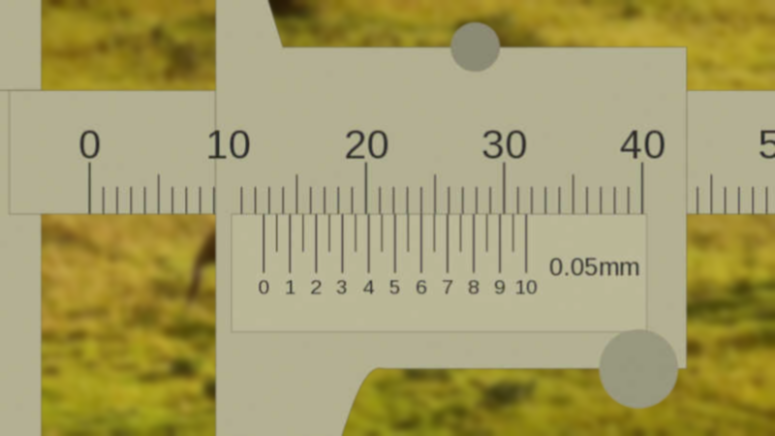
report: 12.6 (mm)
